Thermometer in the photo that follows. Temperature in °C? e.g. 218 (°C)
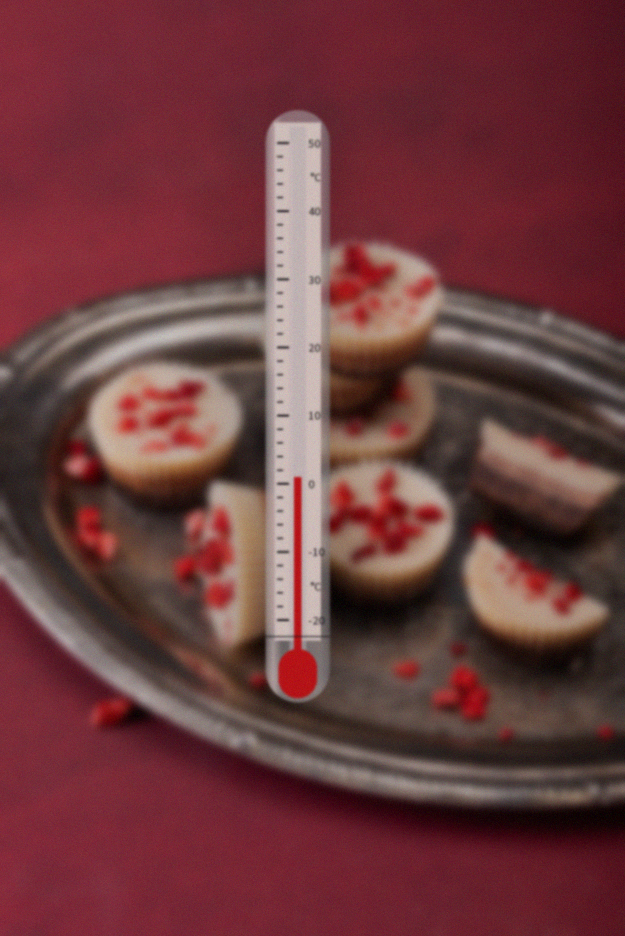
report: 1 (°C)
